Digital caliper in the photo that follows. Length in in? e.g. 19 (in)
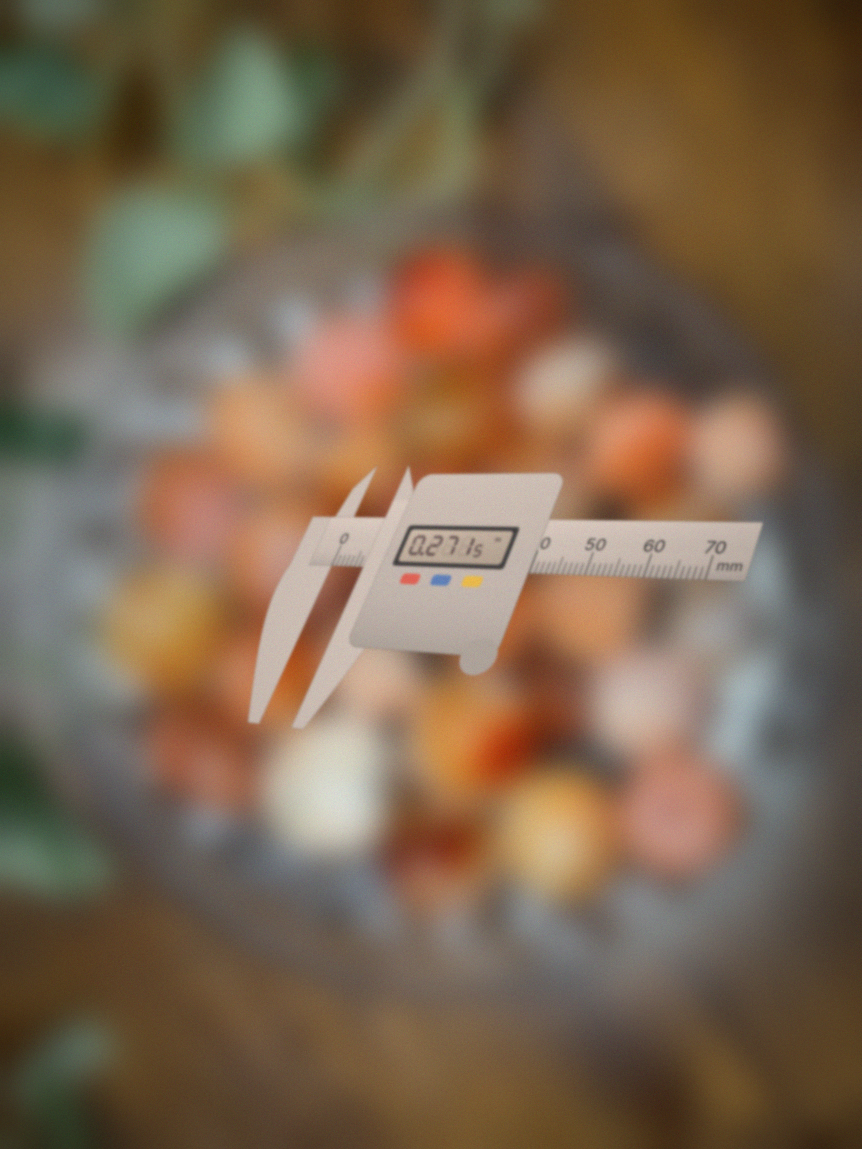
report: 0.2715 (in)
